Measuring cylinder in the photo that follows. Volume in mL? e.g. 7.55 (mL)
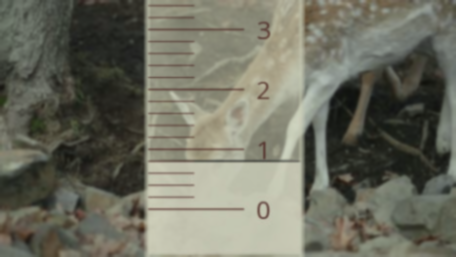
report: 0.8 (mL)
